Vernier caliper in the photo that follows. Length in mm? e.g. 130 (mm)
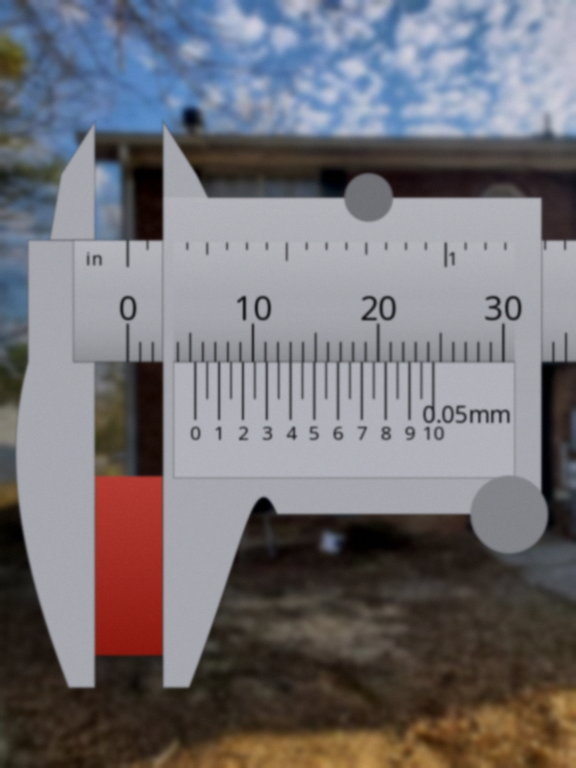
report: 5.4 (mm)
